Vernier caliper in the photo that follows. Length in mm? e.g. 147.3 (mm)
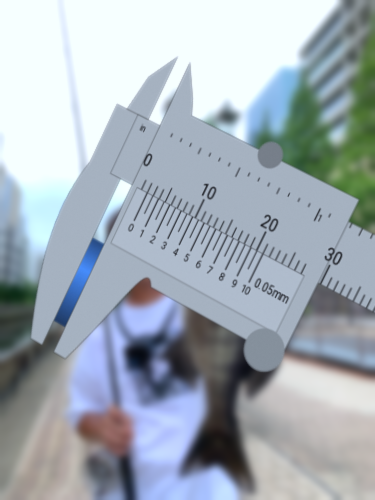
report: 2.0 (mm)
